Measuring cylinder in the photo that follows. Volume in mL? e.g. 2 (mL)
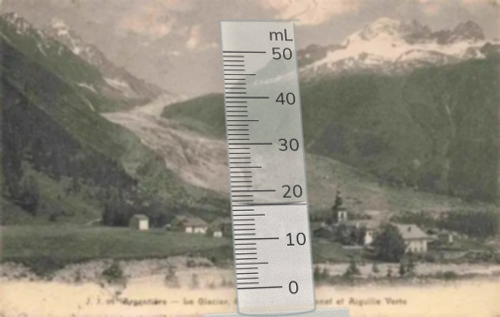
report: 17 (mL)
